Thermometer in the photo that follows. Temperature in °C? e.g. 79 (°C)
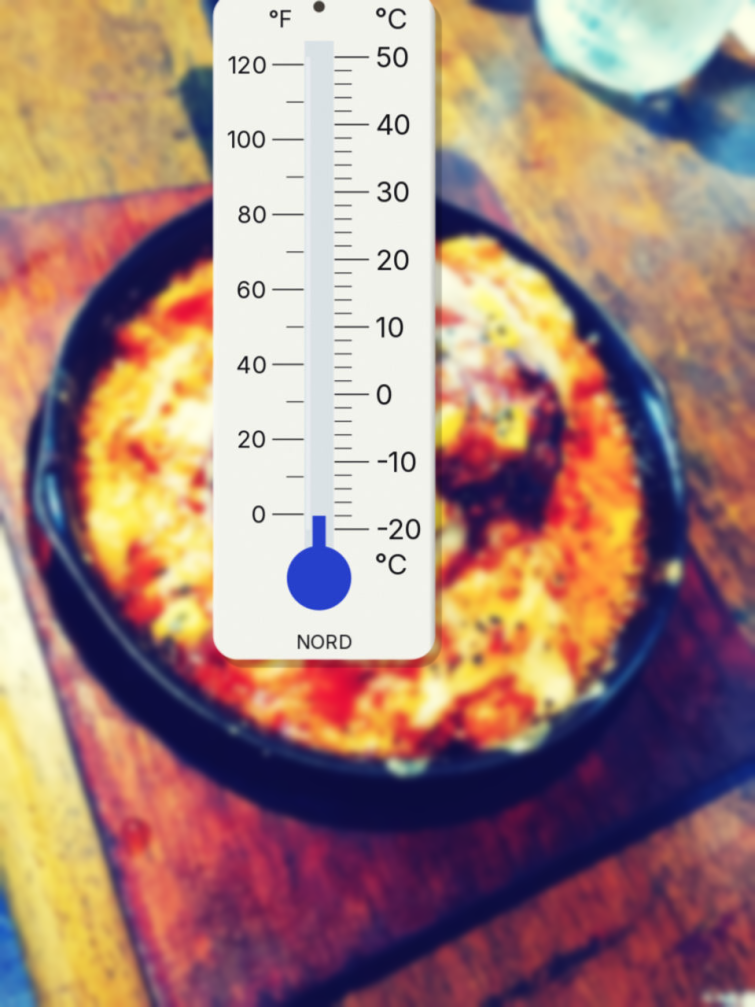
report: -18 (°C)
